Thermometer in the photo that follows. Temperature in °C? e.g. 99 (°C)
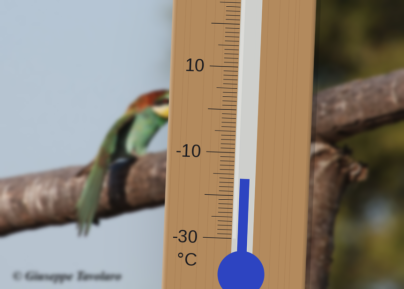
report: -16 (°C)
